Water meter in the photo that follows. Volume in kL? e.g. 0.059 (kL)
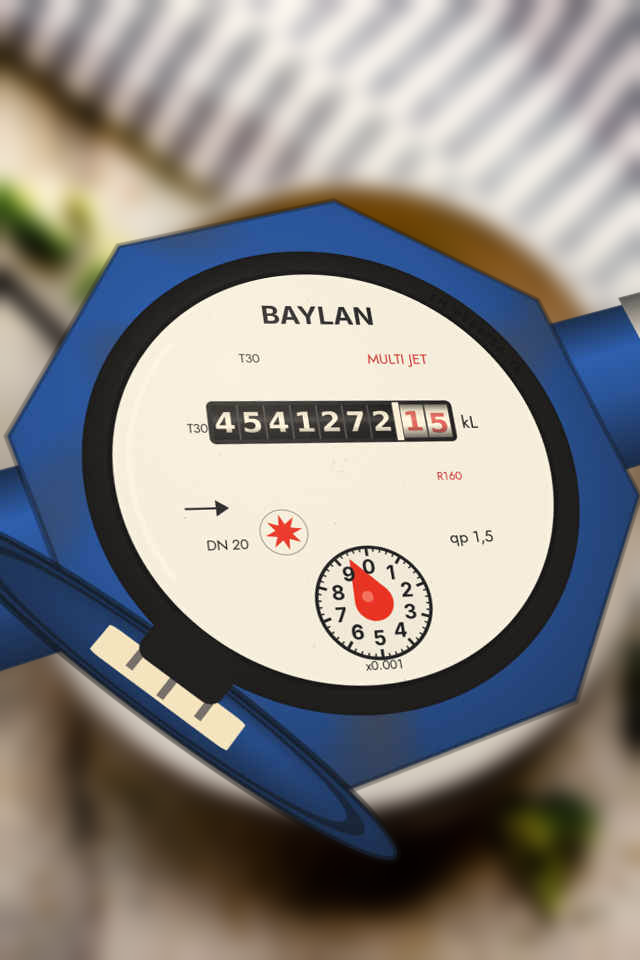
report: 4541272.149 (kL)
